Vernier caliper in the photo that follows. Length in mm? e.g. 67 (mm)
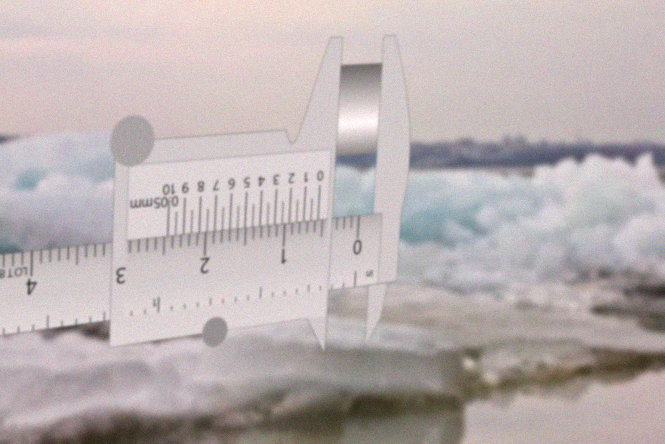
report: 5.6 (mm)
